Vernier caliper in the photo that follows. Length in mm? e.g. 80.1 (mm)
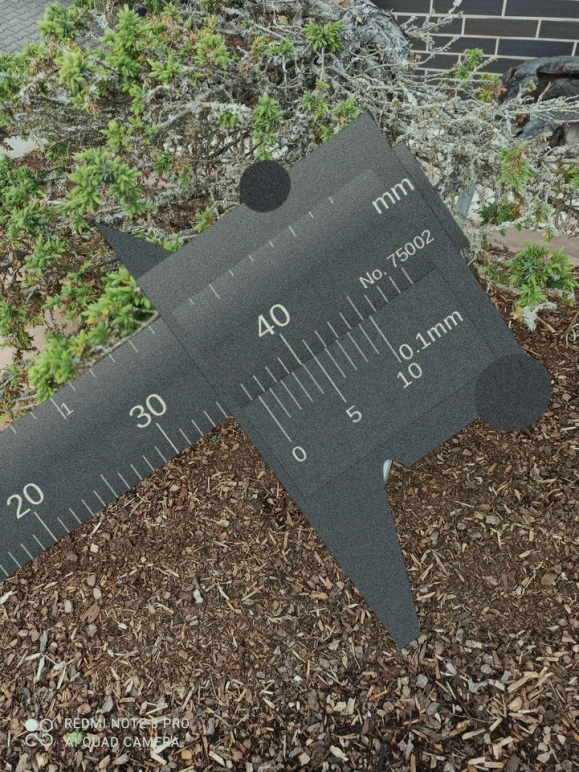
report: 36.5 (mm)
